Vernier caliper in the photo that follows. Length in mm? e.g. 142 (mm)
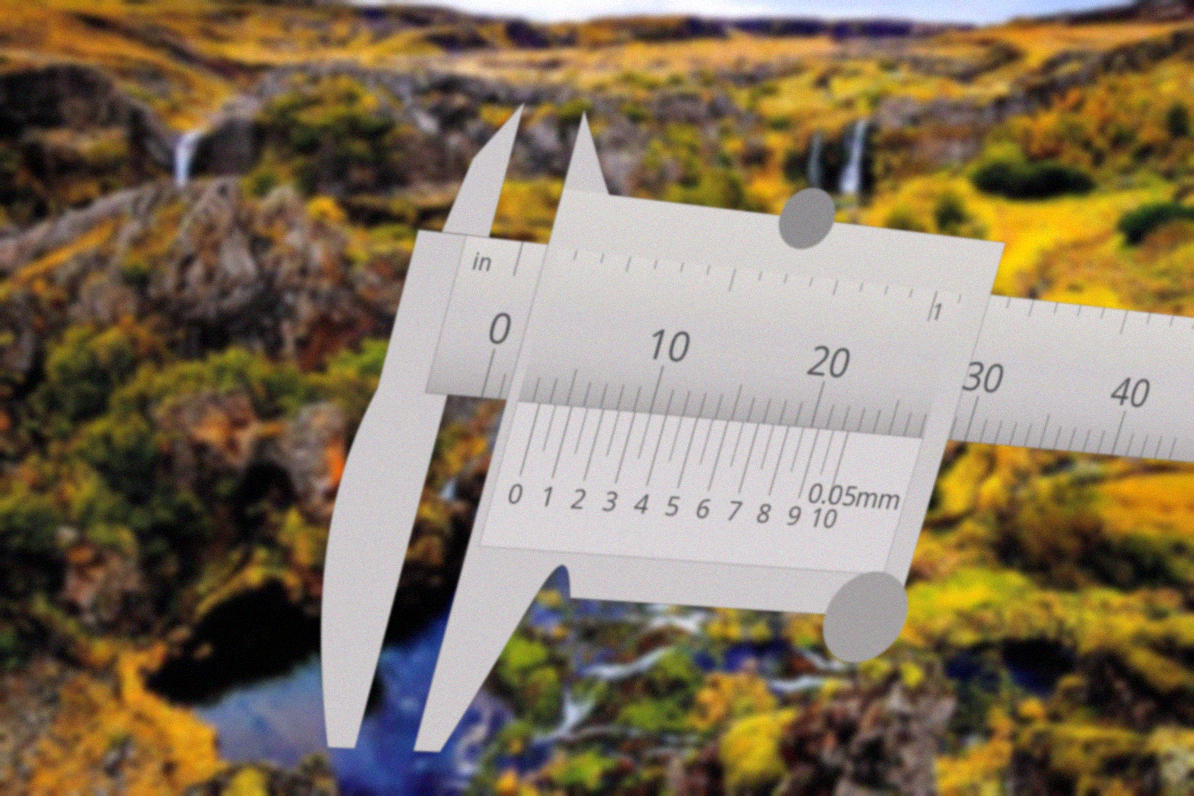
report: 3.4 (mm)
